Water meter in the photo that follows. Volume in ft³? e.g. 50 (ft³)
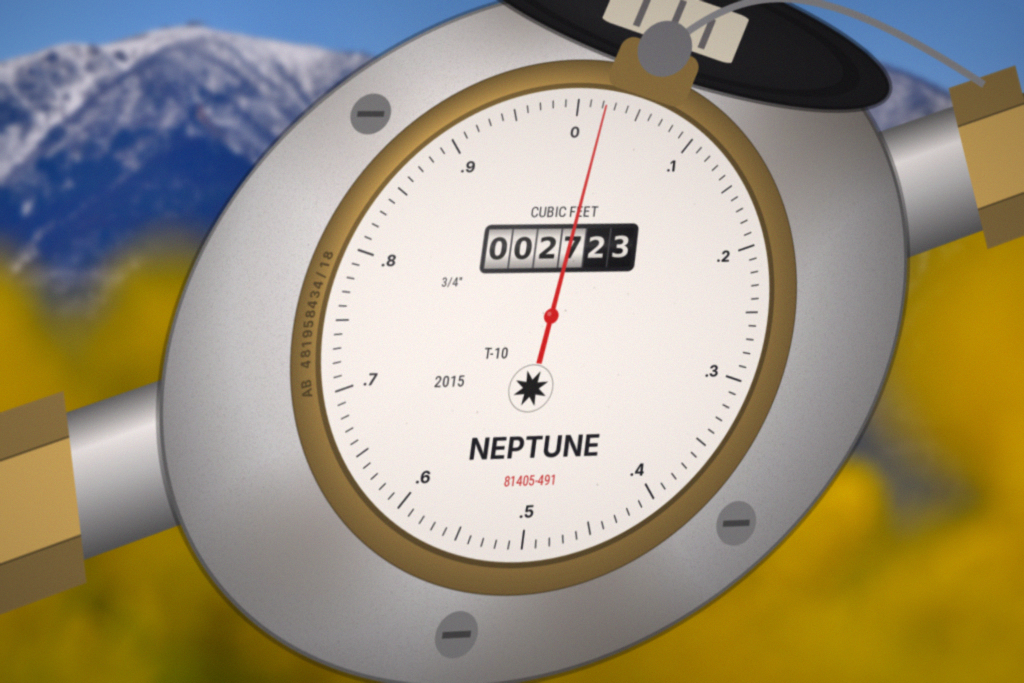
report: 2723.02 (ft³)
